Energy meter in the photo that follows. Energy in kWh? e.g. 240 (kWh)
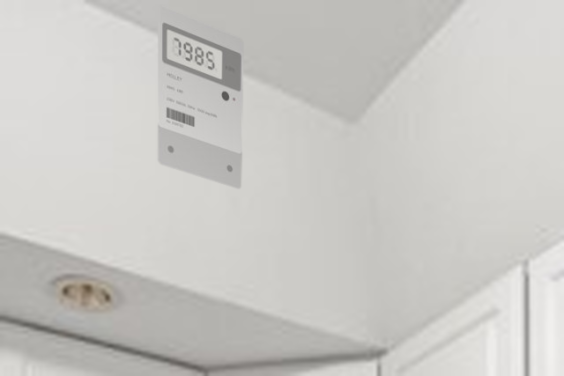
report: 7985 (kWh)
